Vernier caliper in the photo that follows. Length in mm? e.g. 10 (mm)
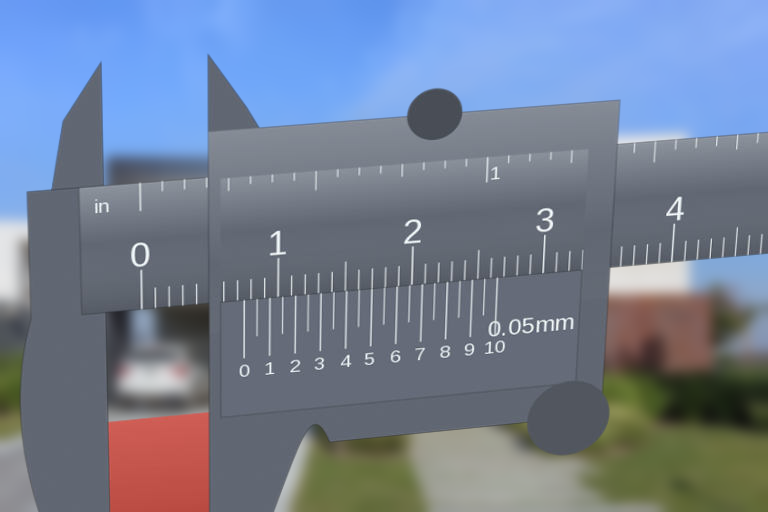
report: 7.5 (mm)
